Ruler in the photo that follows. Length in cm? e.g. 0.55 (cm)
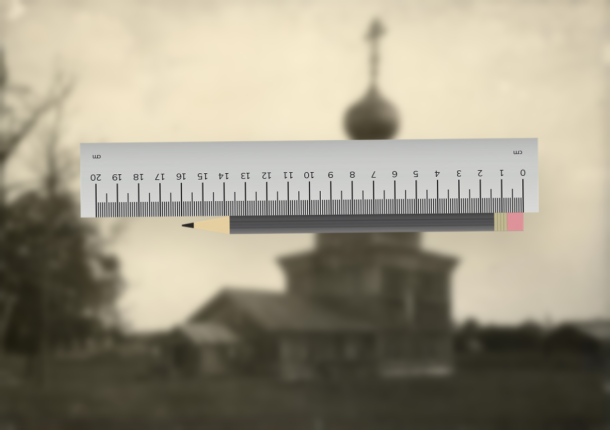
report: 16 (cm)
